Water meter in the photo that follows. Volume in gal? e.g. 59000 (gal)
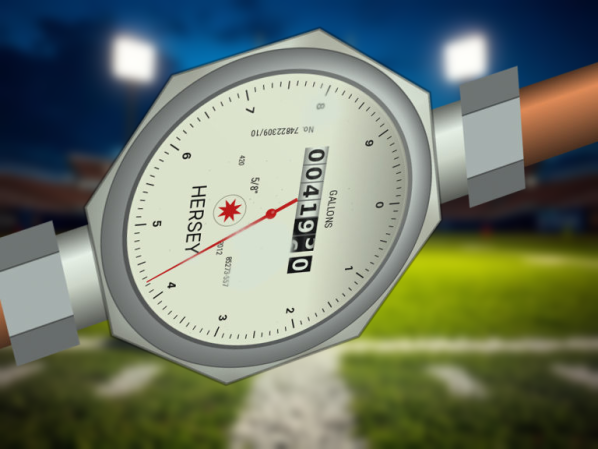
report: 41954.2 (gal)
